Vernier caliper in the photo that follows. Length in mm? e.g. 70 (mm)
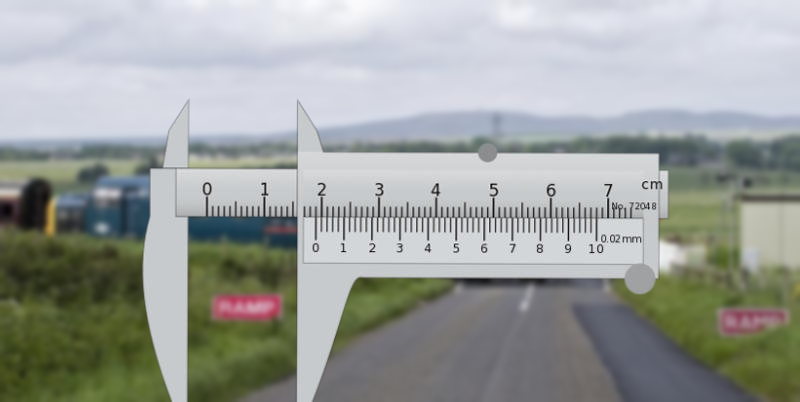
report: 19.0 (mm)
